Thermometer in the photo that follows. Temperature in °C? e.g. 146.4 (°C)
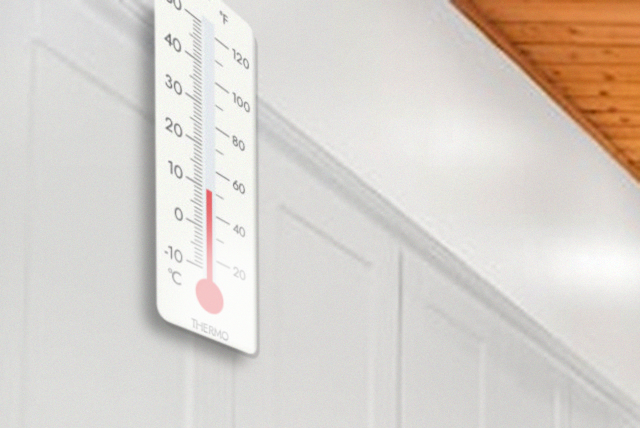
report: 10 (°C)
